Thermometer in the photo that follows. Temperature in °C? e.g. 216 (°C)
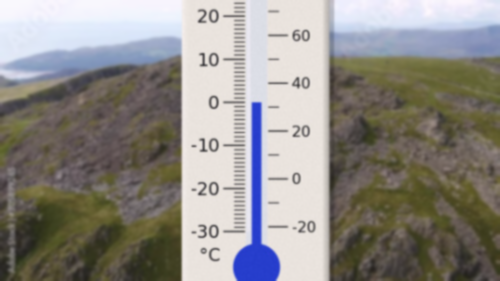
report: 0 (°C)
